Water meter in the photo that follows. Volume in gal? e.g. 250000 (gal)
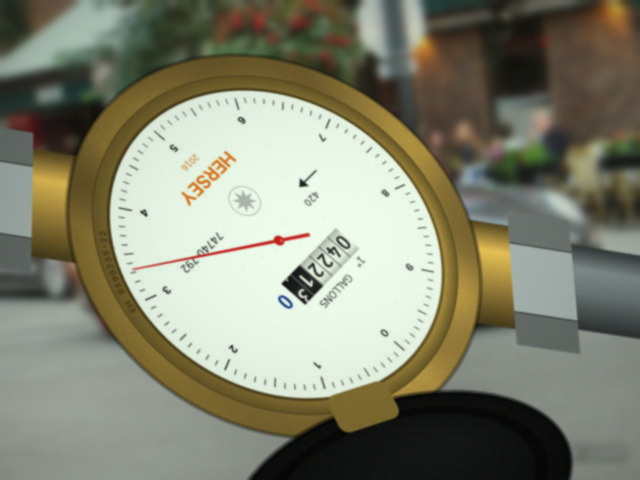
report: 422133.3 (gal)
